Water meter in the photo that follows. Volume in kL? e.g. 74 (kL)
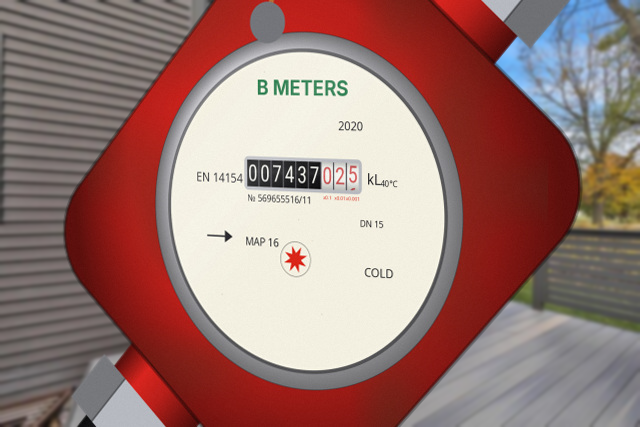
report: 7437.025 (kL)
